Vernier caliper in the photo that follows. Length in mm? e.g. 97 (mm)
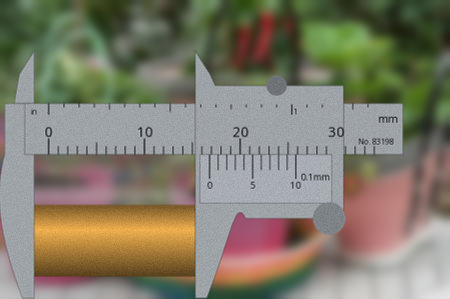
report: 16.8 (mm)
